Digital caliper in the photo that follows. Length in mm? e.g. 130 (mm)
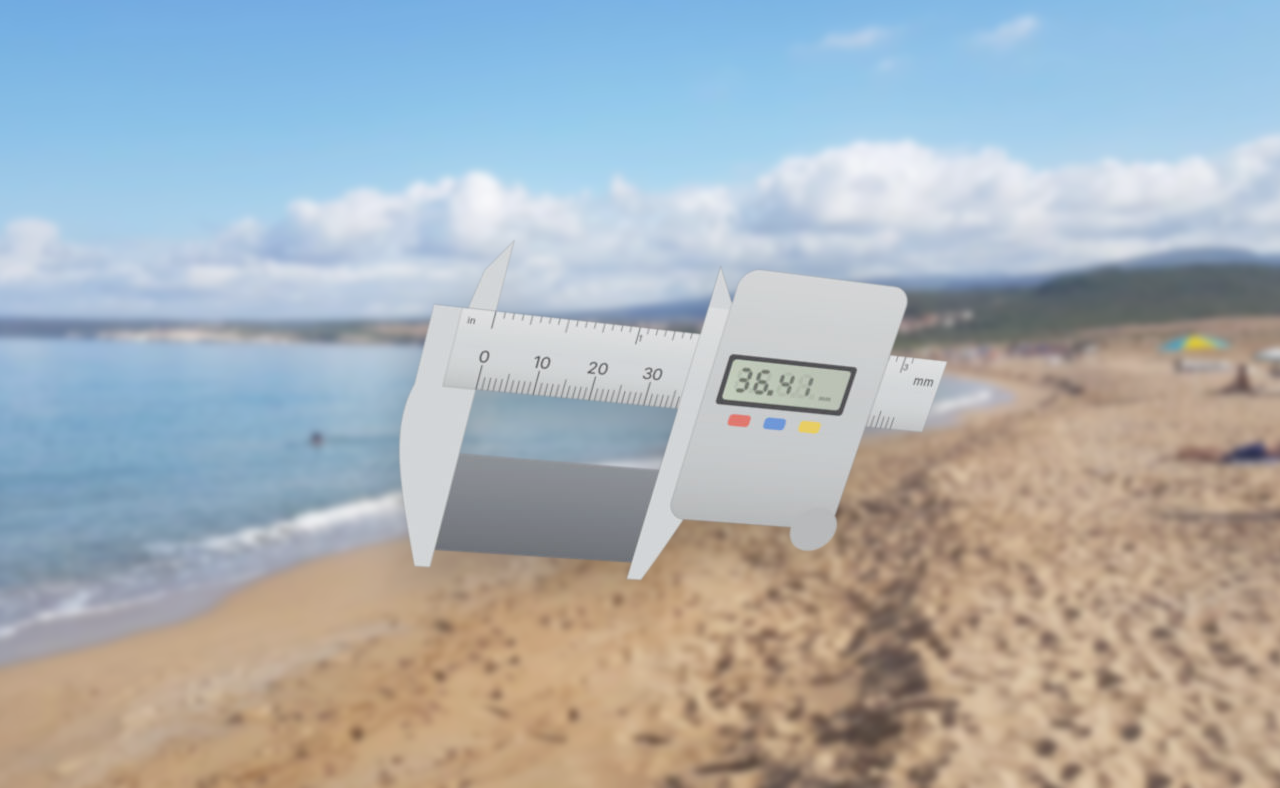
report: 36.41 (mm)
